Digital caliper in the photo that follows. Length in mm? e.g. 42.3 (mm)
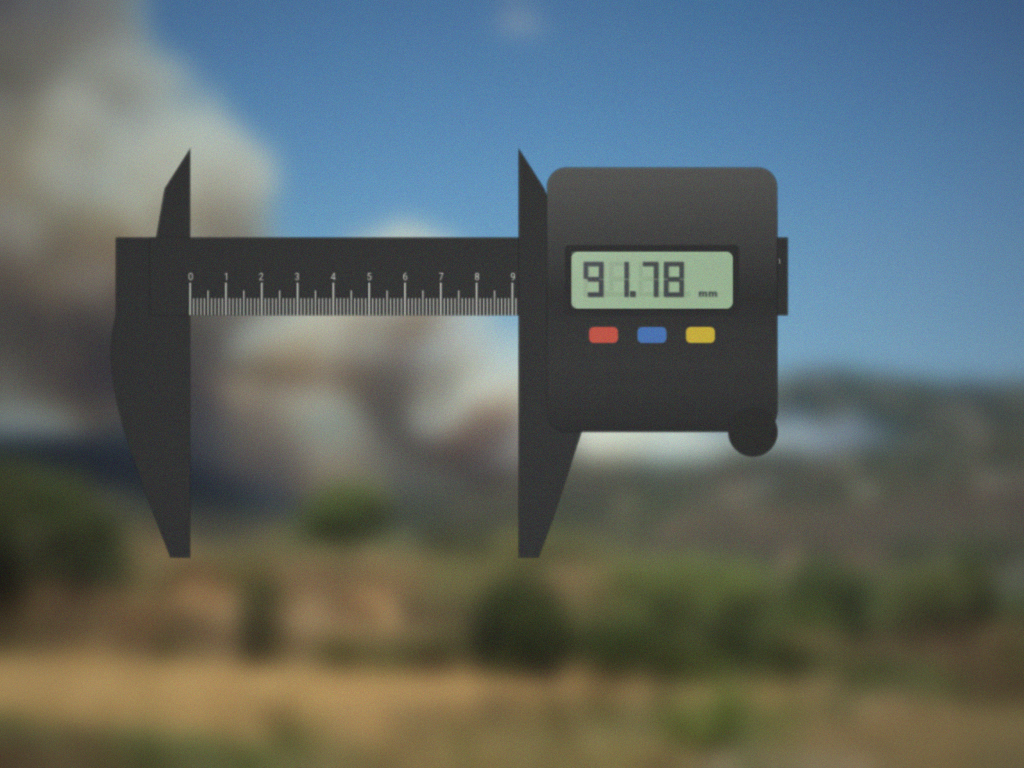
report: 91.78 (mm)
